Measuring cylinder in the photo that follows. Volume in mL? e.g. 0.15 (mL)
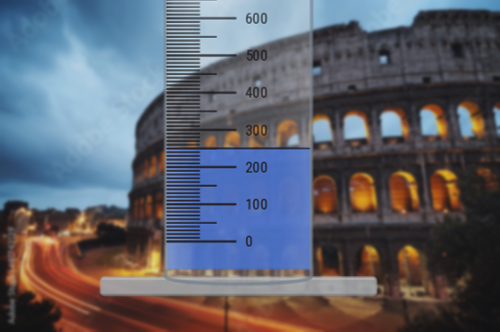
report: 250 (mL)
